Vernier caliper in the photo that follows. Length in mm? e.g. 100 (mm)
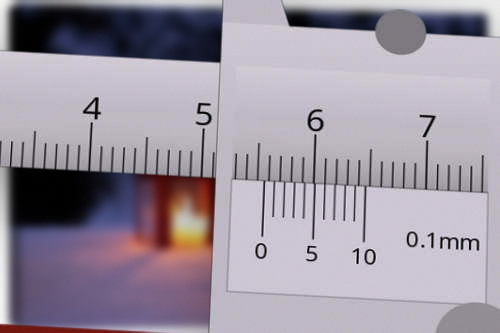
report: 55.6 (mm)
